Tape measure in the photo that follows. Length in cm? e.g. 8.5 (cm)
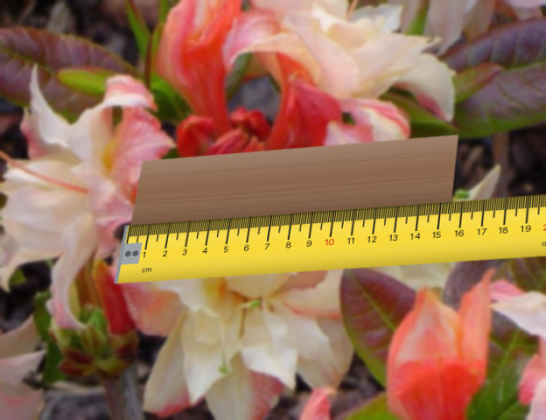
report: 15.5 (cm)
